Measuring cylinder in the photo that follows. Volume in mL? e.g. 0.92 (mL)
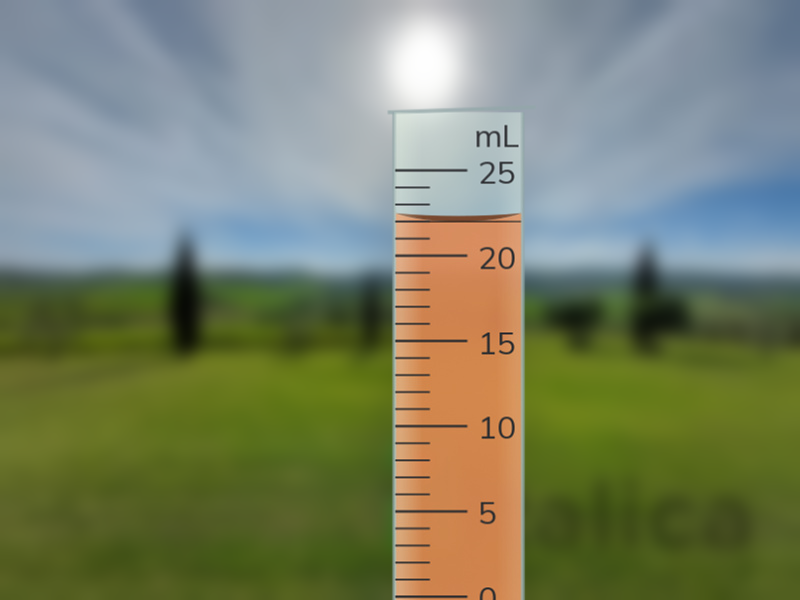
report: 22 (mL)
